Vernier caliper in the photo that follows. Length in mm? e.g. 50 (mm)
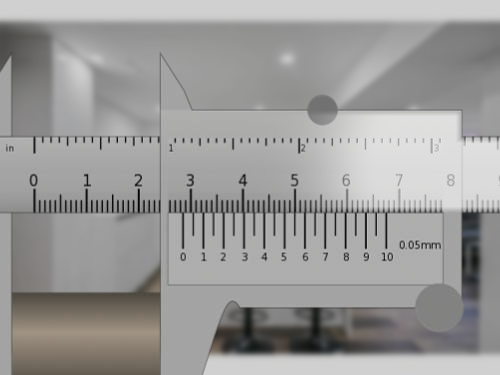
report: 28.5 (mm)
